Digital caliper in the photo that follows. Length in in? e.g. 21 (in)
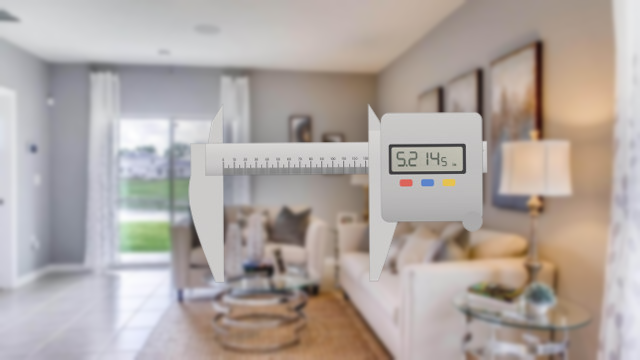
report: 5.2145 (in)
